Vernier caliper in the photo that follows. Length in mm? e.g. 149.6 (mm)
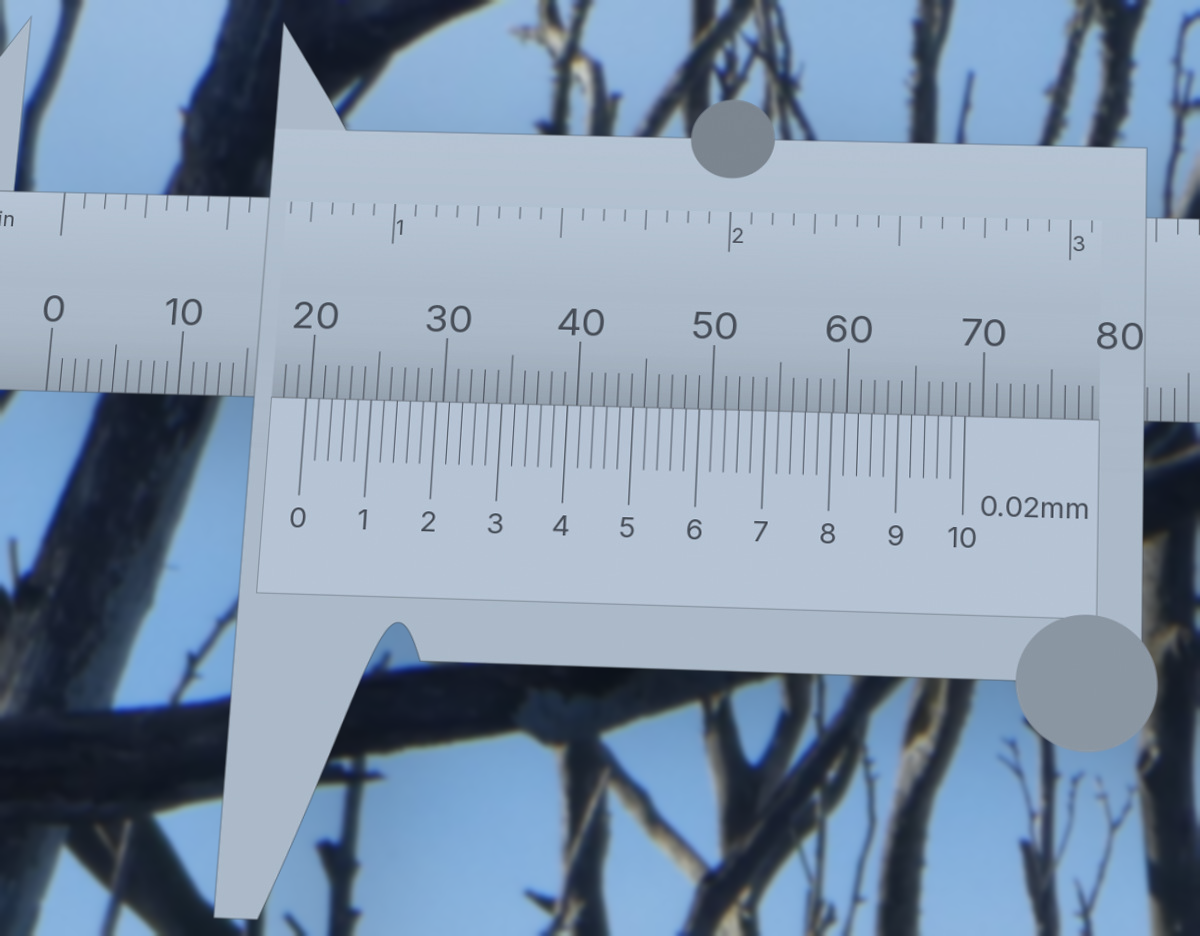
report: 19.7 (mm)
